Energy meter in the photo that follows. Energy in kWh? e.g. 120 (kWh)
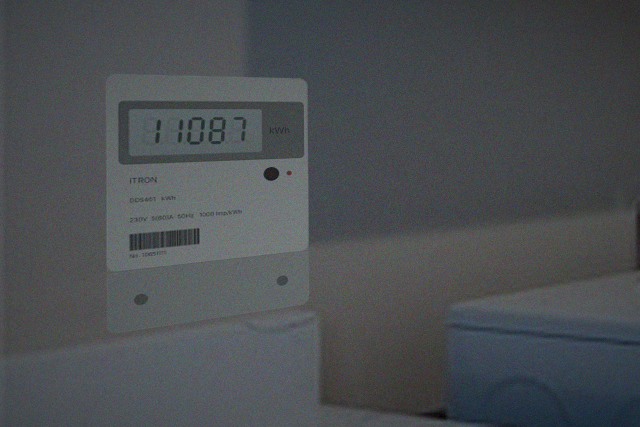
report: 11087 (kWh)
